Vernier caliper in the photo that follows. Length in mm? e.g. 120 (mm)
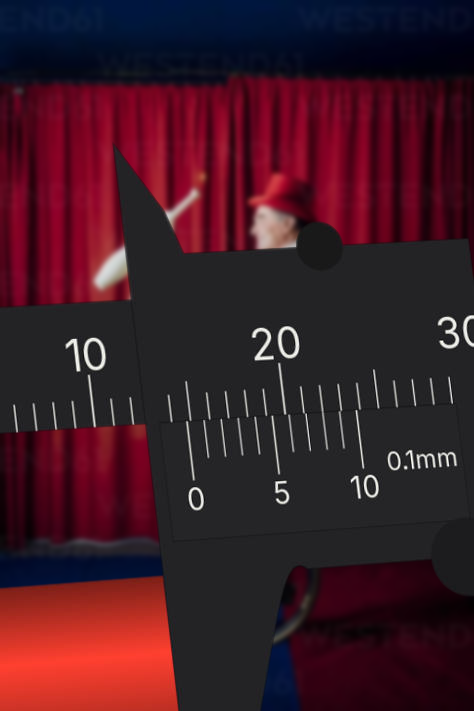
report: 14.8 (mm)
